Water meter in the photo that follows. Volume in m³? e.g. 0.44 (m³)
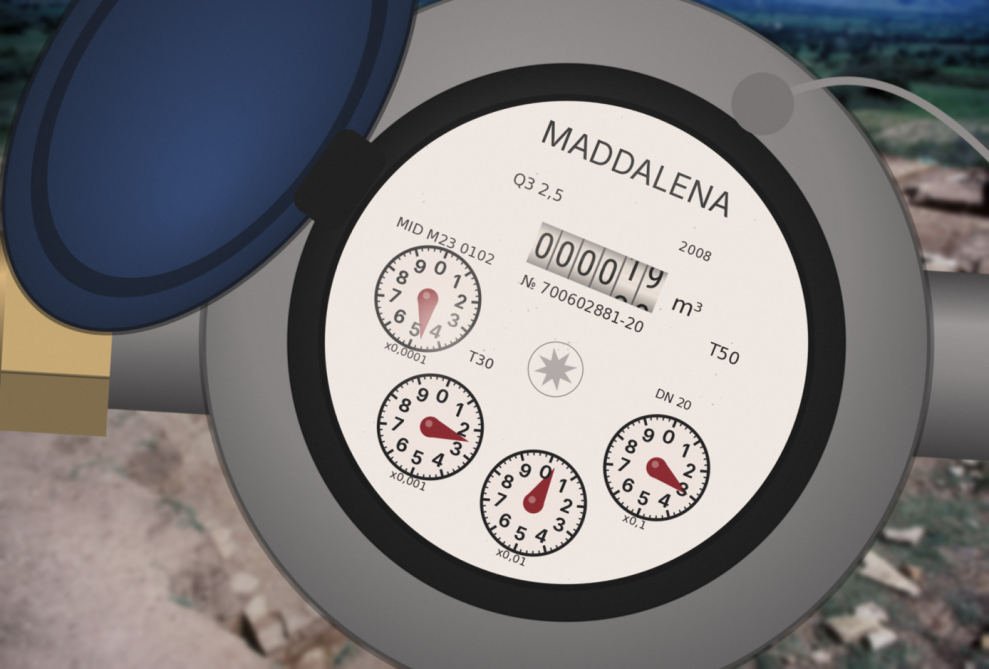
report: 19.3024 (m³)
